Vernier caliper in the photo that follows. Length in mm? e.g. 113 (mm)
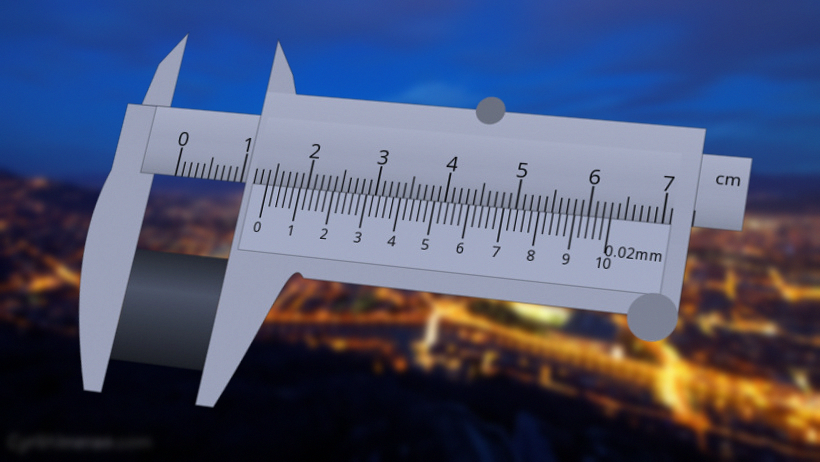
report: 14.0 (mm)
